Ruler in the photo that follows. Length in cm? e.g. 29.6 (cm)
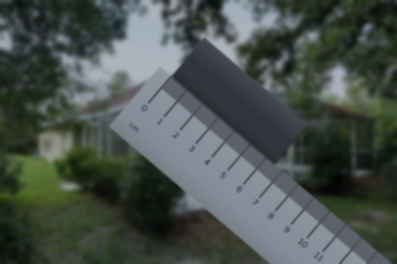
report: 6.5 (cm)
